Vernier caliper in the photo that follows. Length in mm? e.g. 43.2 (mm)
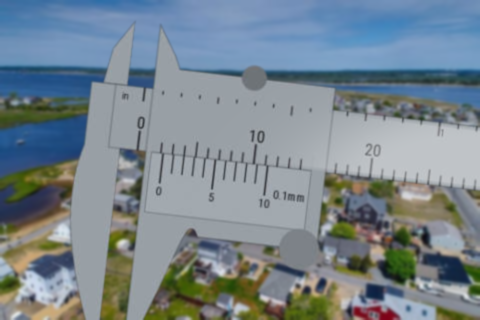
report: 2.2 (mm)
